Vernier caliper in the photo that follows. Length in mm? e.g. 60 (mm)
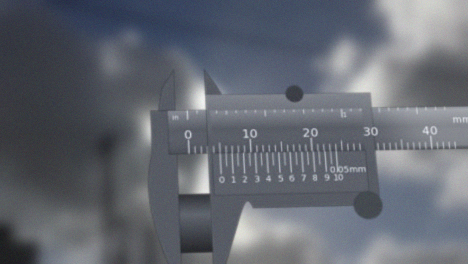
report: 5.0 (mm)
